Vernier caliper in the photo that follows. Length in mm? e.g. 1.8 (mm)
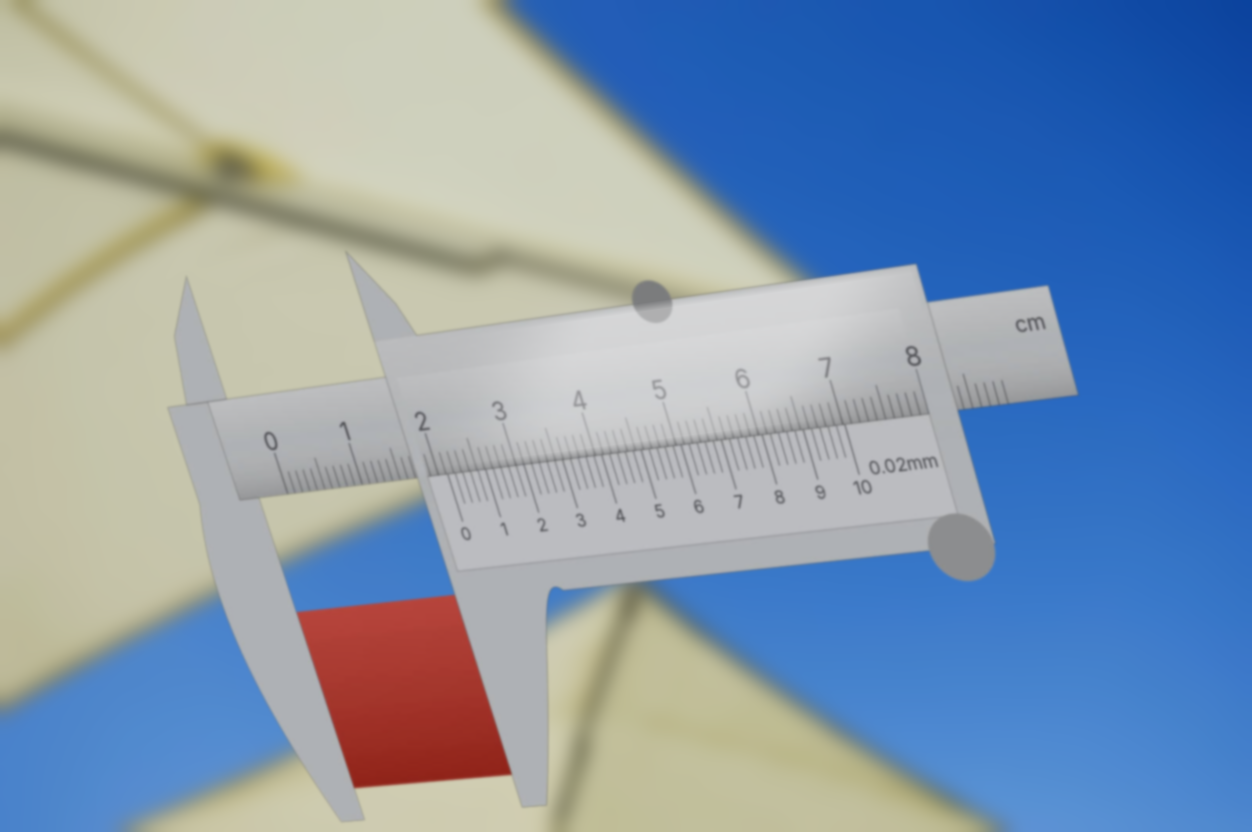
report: 21.2 (mm)
